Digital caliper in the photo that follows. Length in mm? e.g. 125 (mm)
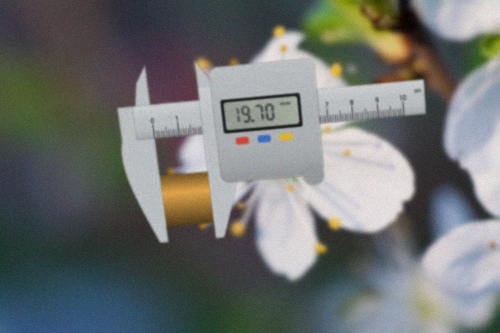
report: 19.70 (mm)
